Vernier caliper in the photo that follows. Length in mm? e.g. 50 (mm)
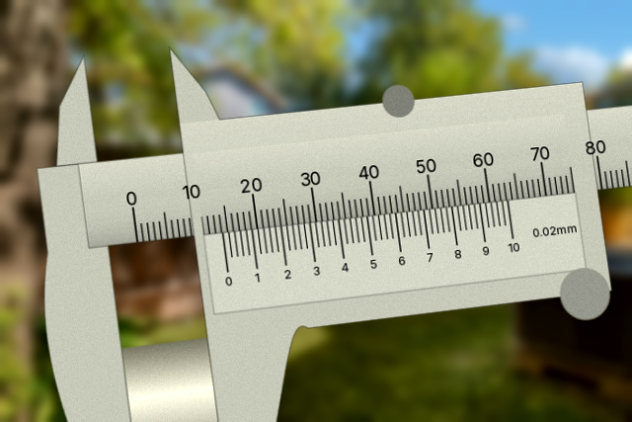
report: 14.2 (mm)
